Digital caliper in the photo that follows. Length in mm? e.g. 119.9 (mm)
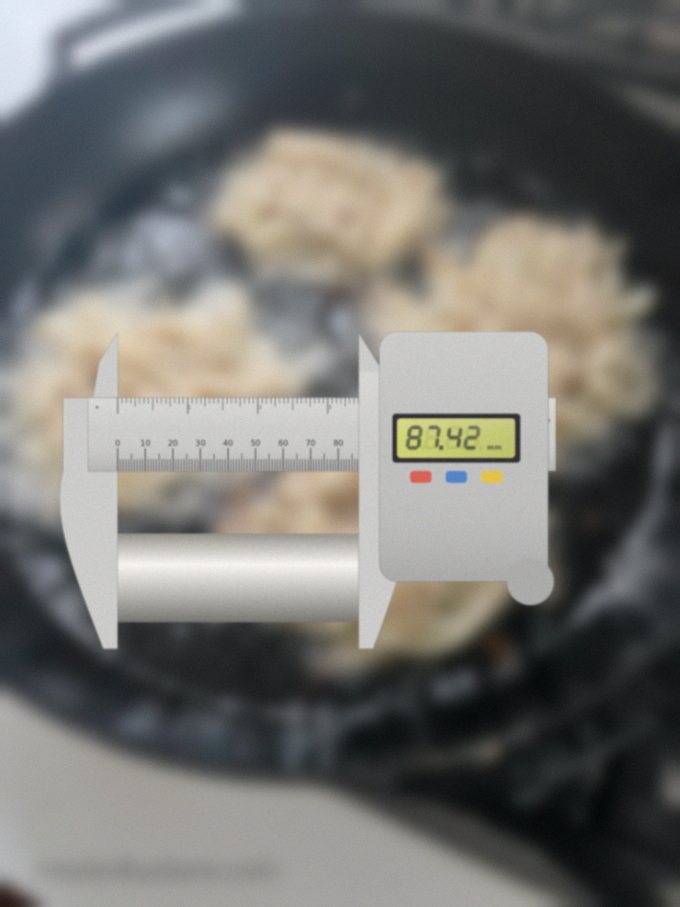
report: 87.42 (mm)
